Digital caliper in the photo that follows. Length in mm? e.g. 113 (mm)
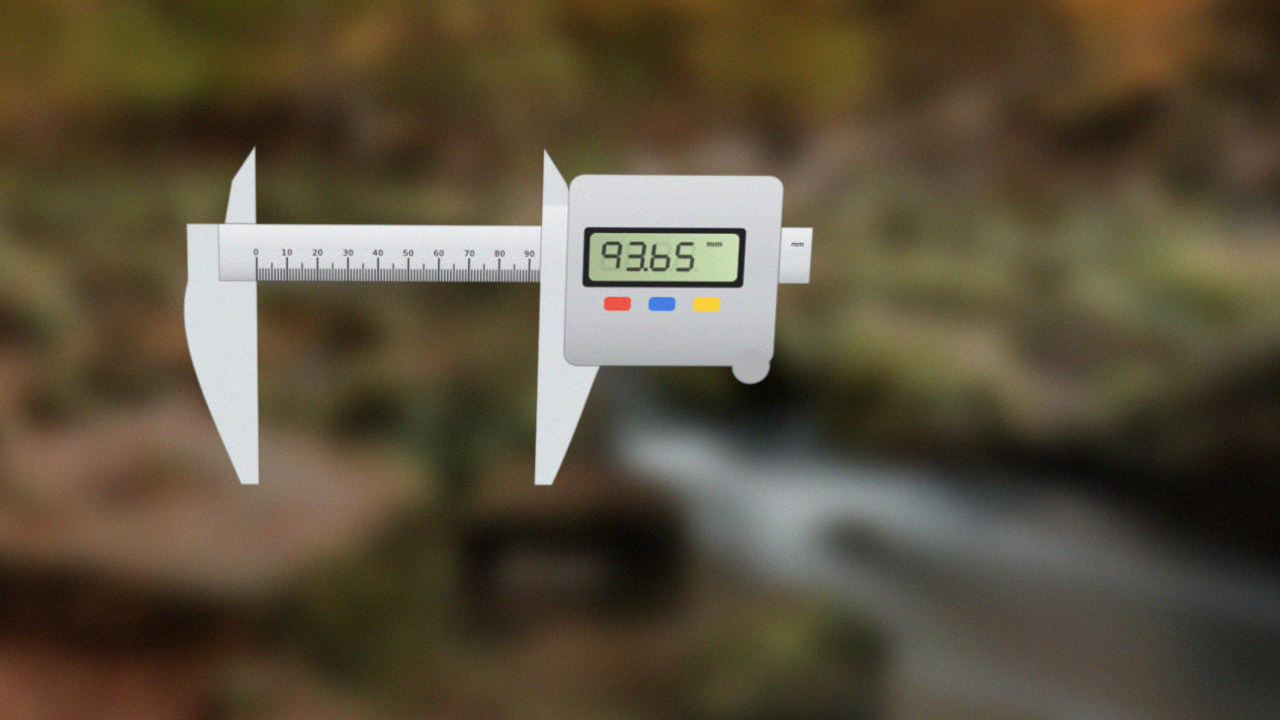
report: 93.65 (mm)
